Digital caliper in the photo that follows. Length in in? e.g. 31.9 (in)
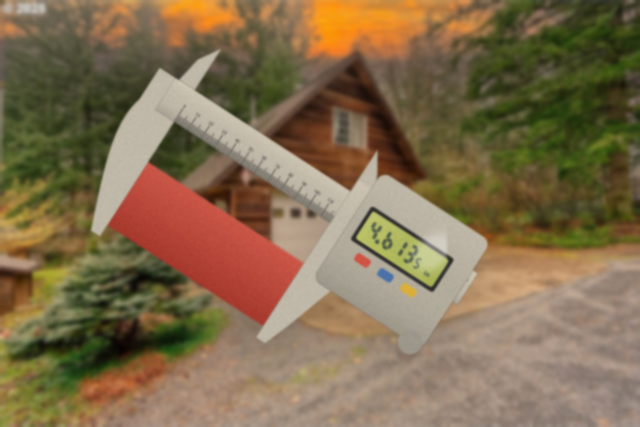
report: 4.6135 (in)
